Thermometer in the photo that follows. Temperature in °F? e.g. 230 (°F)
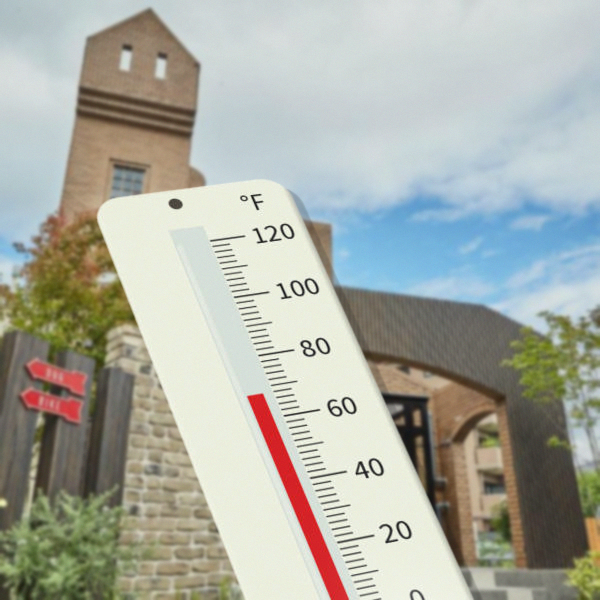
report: 68 (°F)
